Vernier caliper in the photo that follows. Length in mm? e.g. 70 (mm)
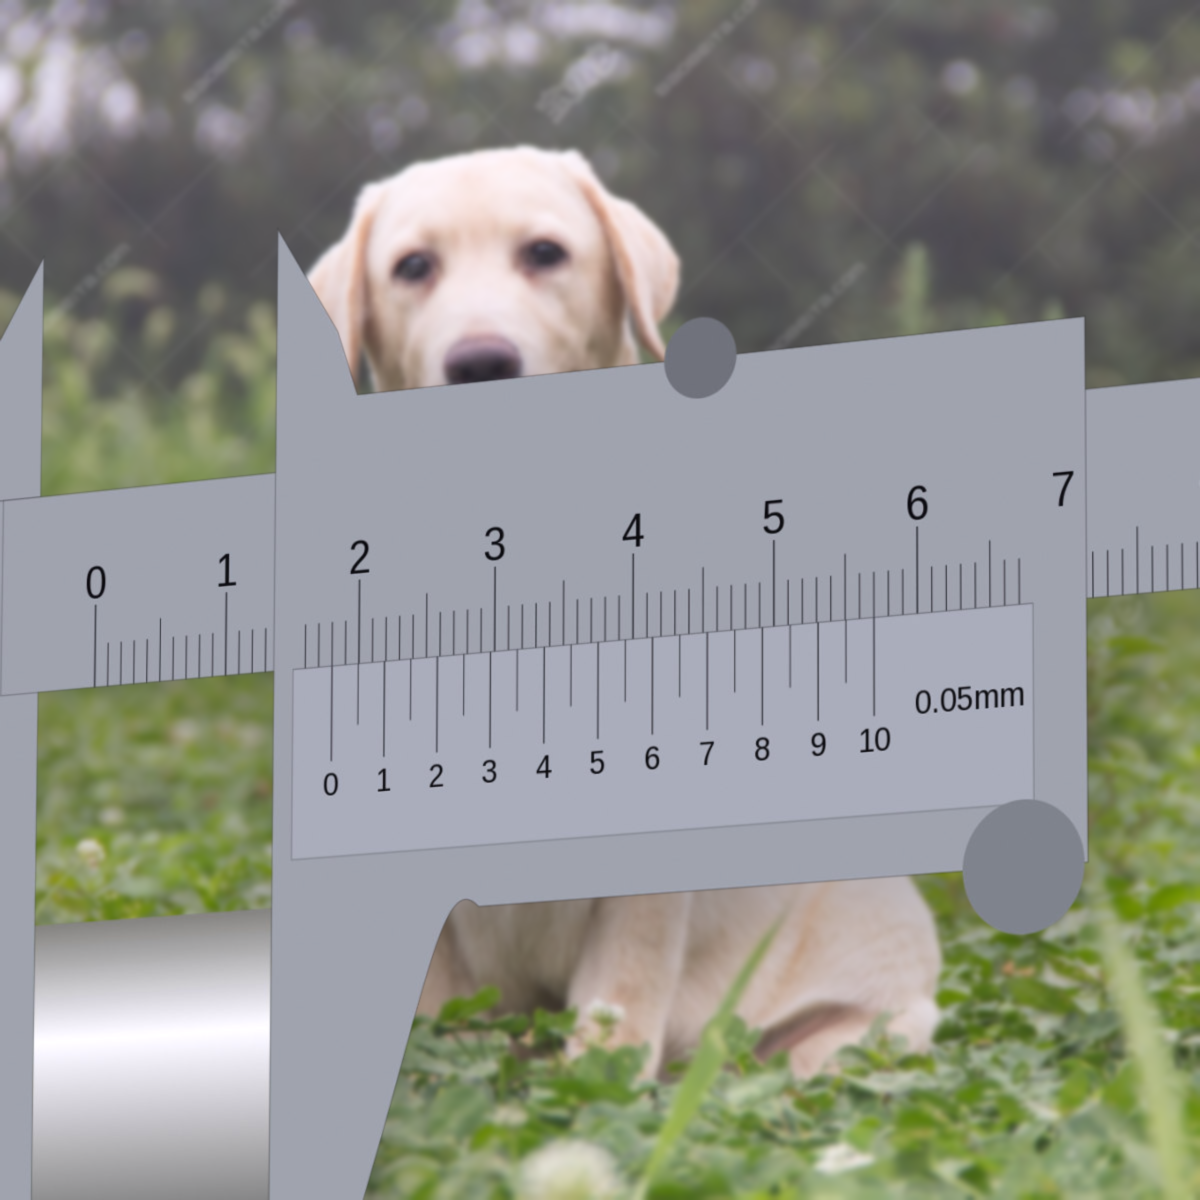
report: 18.0 (mm)
